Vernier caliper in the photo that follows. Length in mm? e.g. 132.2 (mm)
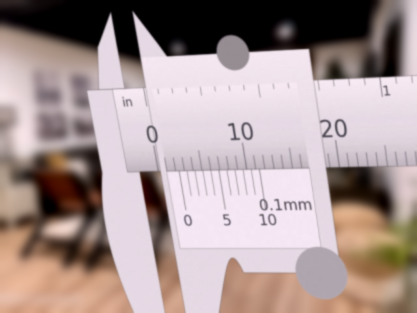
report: 2.4 (mm)
